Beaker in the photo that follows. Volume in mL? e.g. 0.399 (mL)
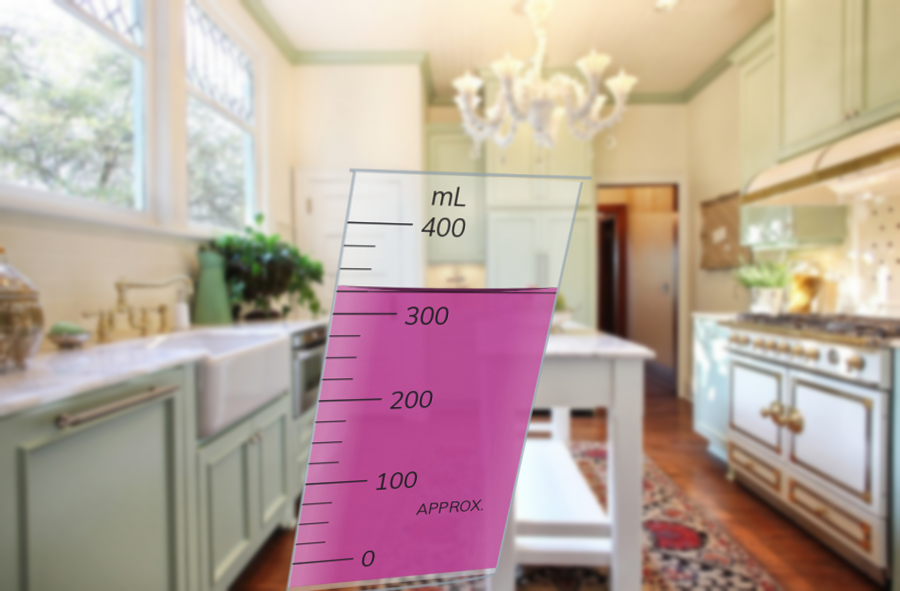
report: 325 (mL)
